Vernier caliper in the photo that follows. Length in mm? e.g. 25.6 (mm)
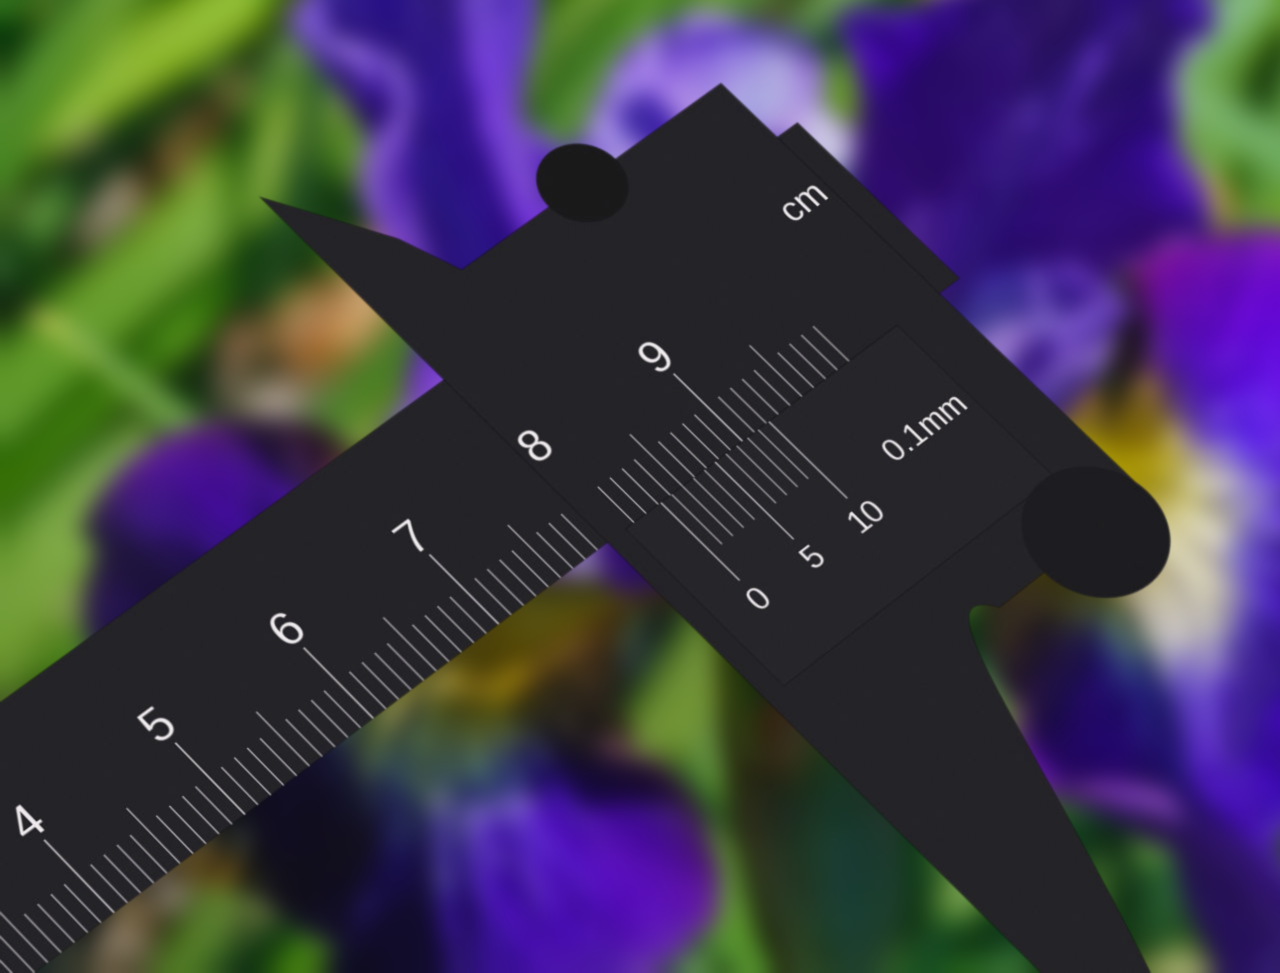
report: 83.2 (mm)
